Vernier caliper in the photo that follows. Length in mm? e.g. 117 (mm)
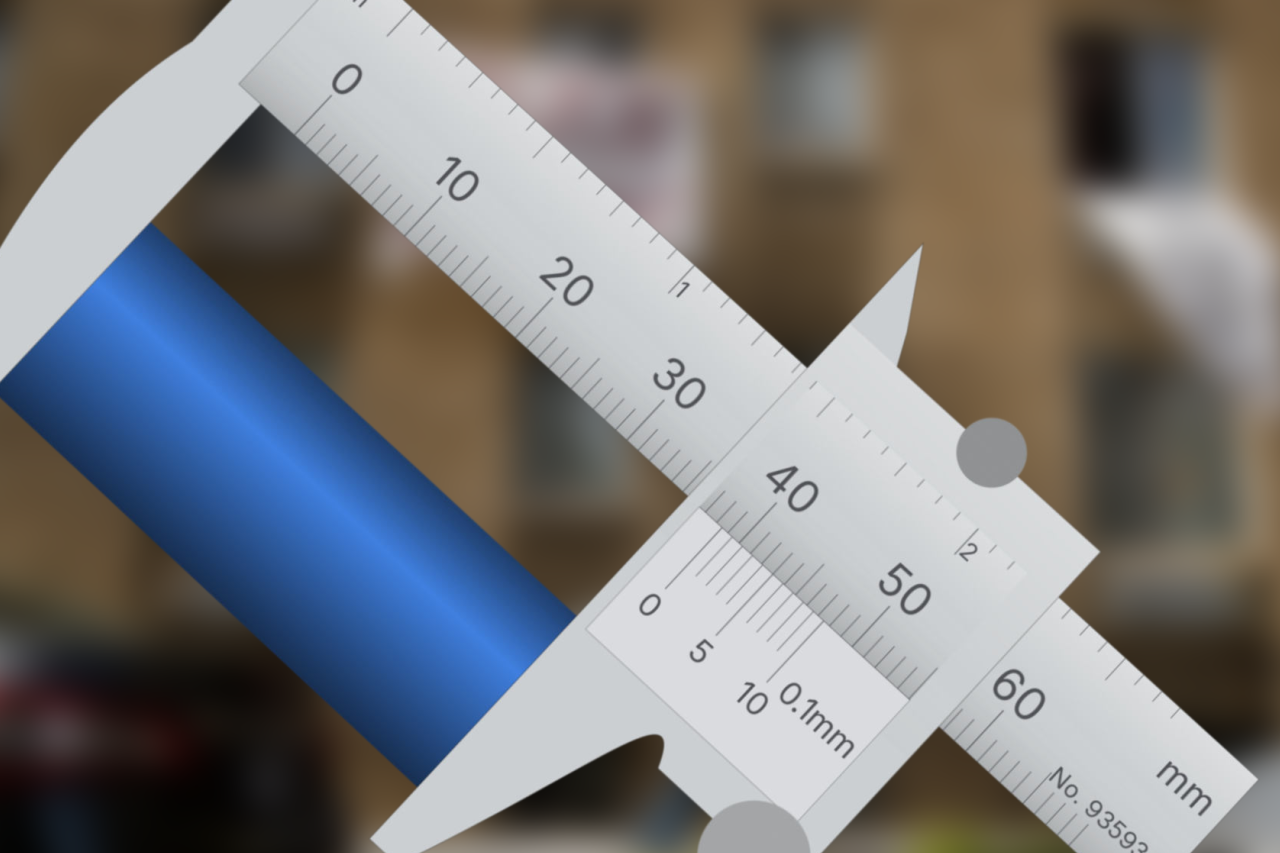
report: 38.5 (mm)
